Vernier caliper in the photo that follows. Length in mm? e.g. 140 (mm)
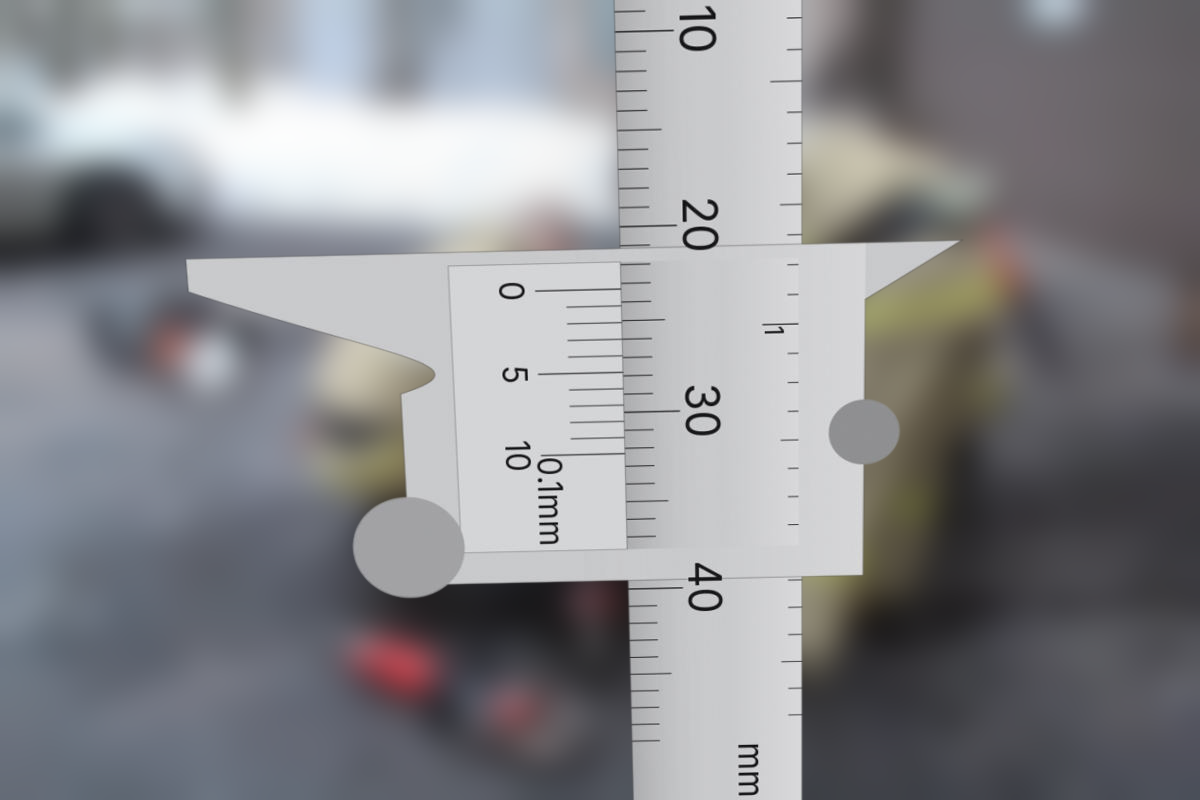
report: 23.3 (mm)
